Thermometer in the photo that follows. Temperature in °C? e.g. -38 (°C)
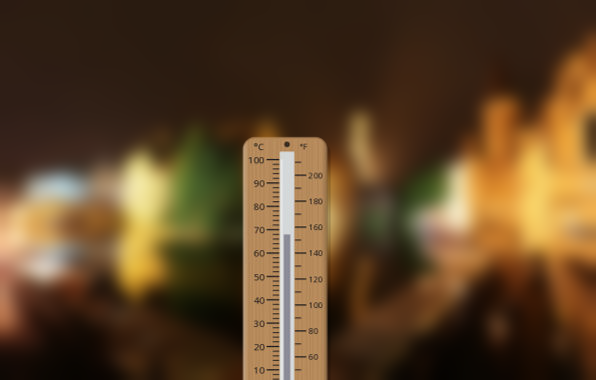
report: 68 (°C)
